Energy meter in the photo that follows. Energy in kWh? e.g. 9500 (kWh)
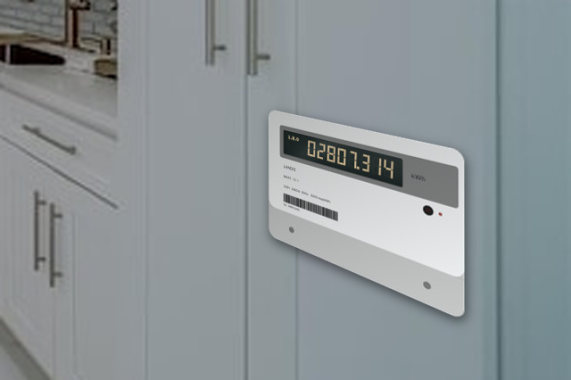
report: 2807.314 (kWh)
